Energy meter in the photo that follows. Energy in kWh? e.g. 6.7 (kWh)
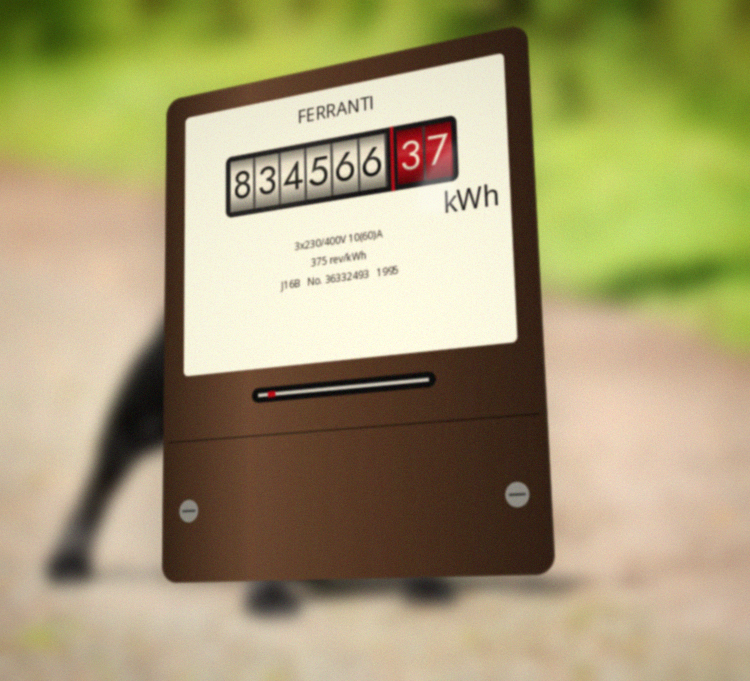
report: 834566.37 (kWh)
